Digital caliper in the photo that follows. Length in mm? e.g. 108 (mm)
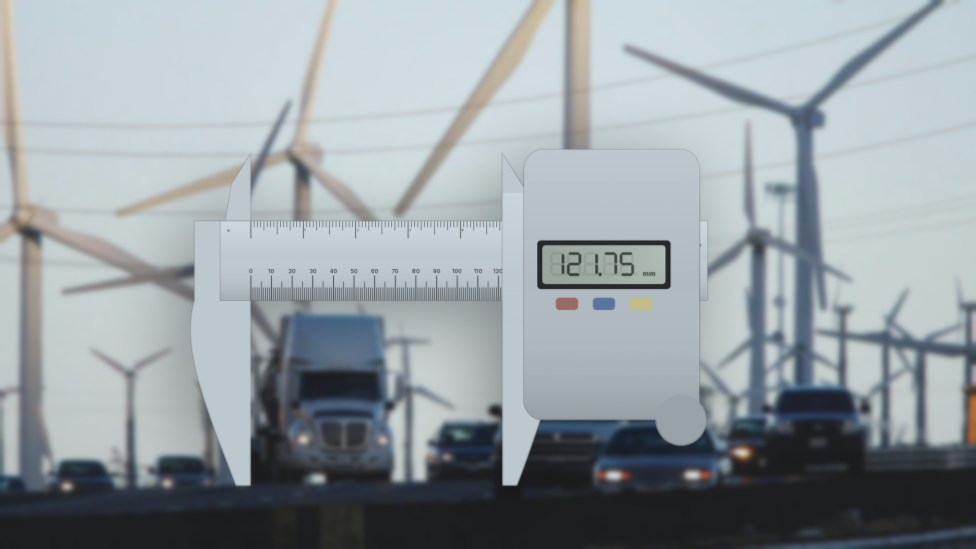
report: 121.75 (mm)
